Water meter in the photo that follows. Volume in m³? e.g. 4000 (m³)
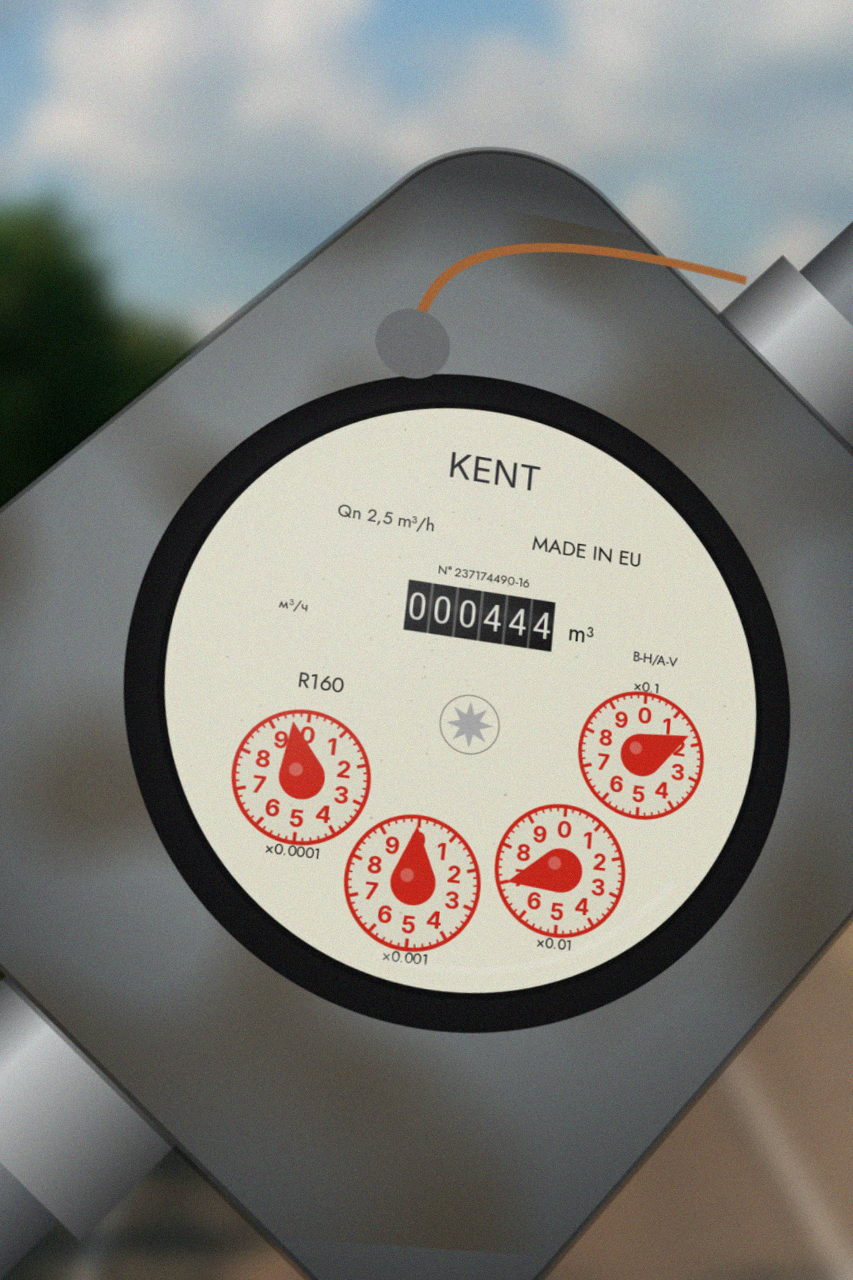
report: 444.1699 (m³)
